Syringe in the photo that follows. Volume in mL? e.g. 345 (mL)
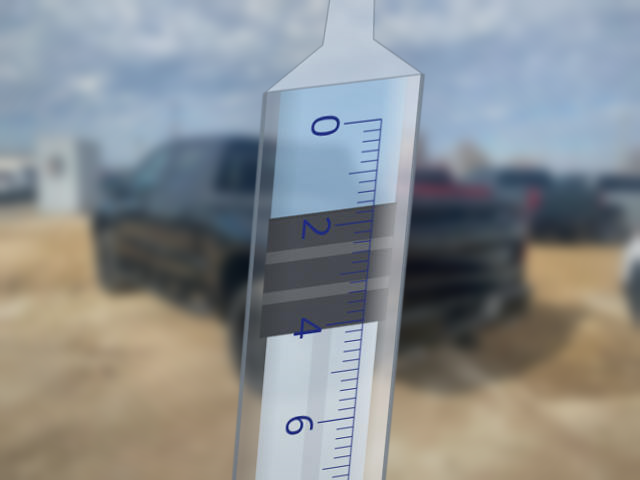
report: 1.7 (mL)
